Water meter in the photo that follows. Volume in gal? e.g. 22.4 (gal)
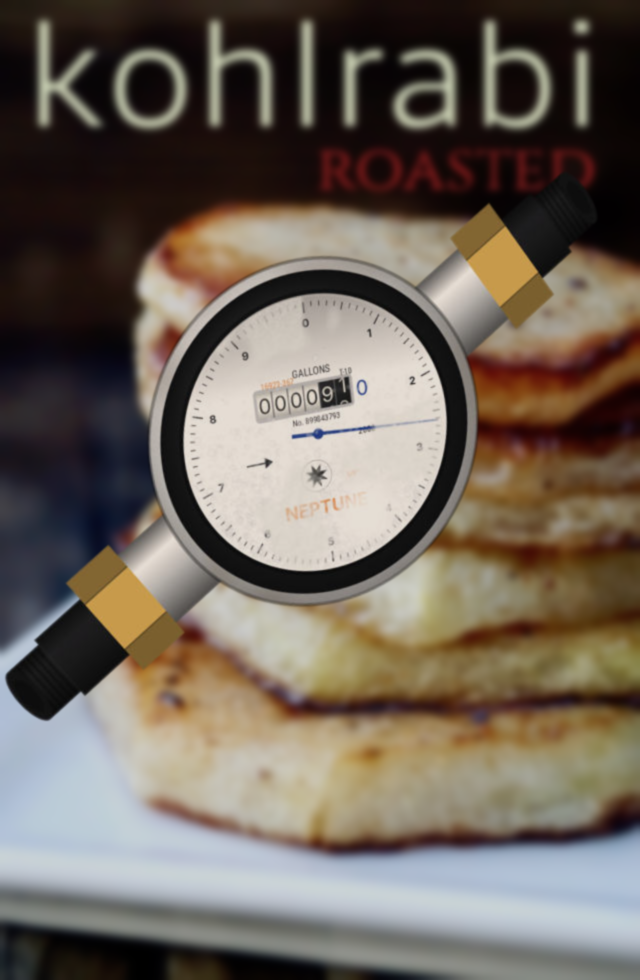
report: 912.6 (gal)
